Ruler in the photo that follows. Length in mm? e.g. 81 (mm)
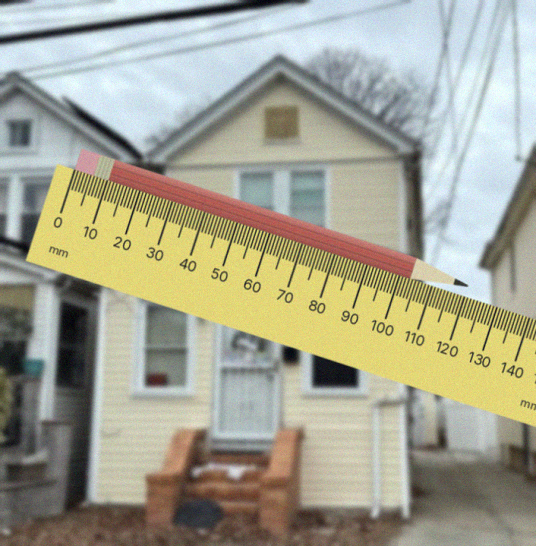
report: 120 (mm)
